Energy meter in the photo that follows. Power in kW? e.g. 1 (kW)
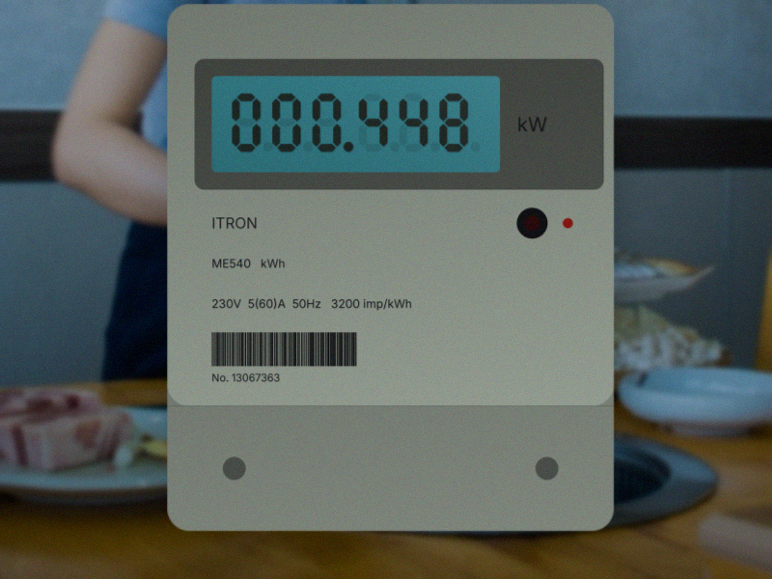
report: 0.448 (kW)
